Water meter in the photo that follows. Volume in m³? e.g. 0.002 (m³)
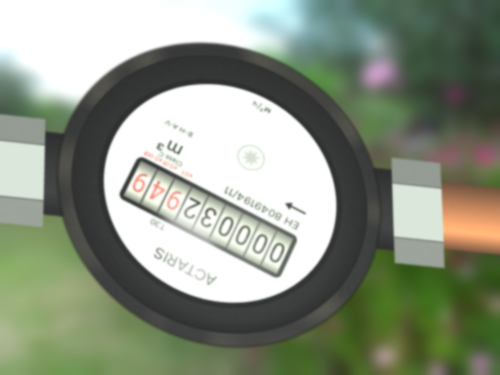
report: 32.949 (m³)
